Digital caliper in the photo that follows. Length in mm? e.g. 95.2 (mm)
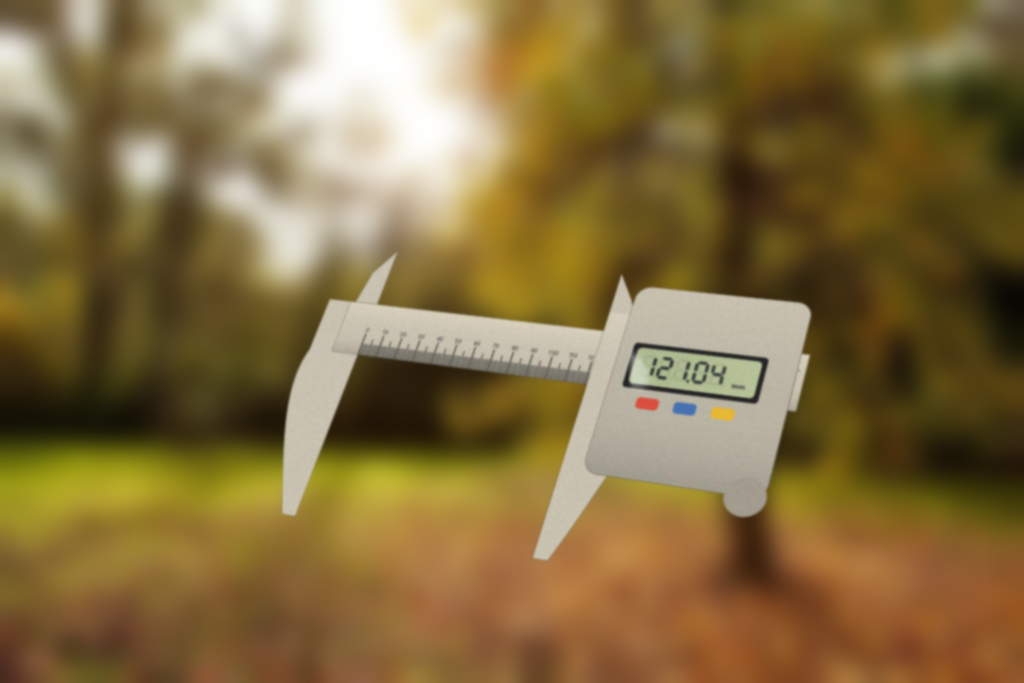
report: 121.04 (mm)
